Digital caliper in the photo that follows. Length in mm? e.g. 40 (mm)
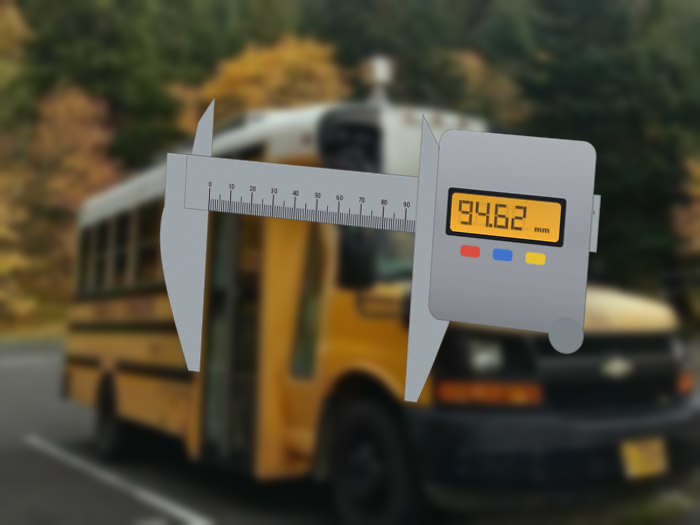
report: 94.62 (mm)
